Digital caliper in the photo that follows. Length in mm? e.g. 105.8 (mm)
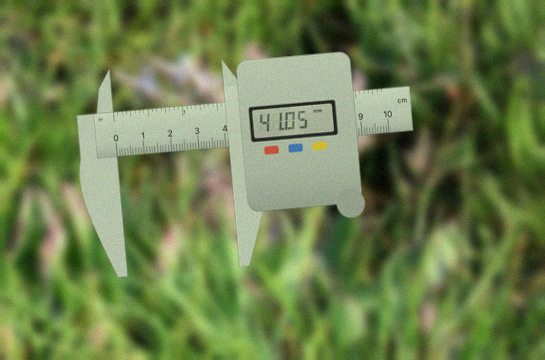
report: 41.05 (mm)
